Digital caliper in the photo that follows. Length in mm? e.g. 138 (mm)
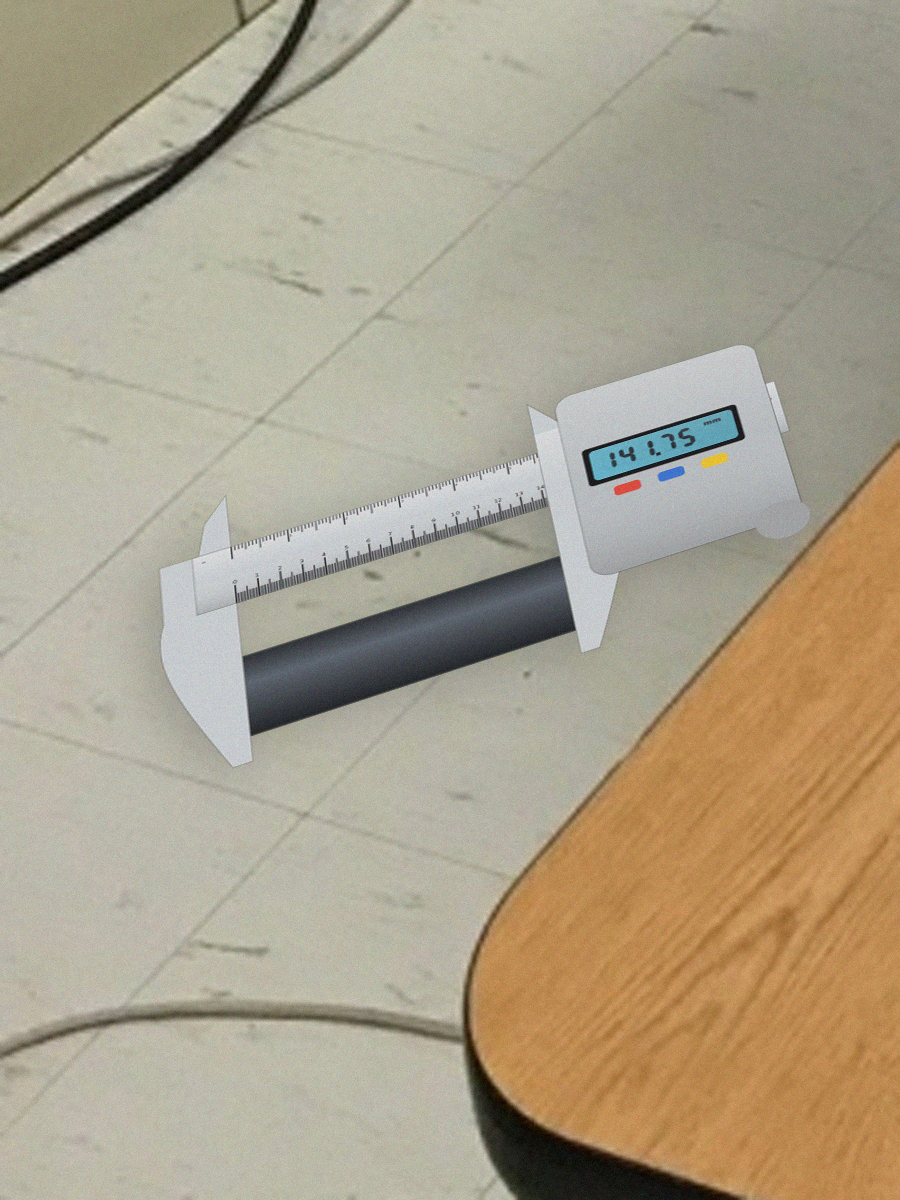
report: 141.75 (mm)
